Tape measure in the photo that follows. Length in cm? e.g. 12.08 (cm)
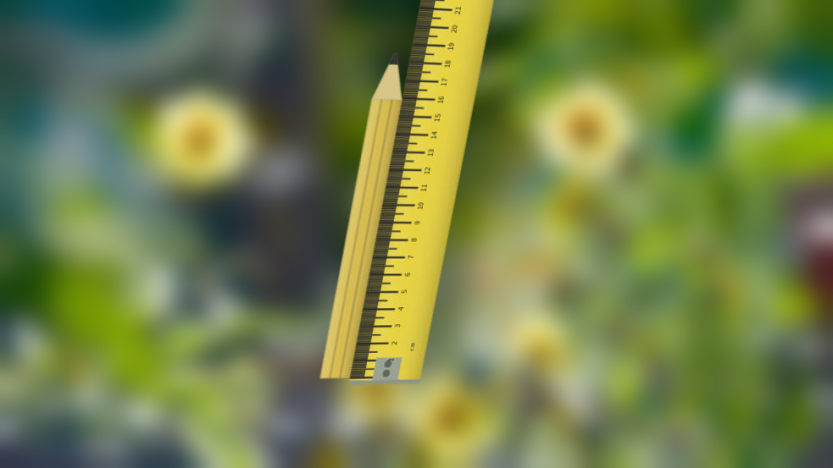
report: 18.5 (cm)
